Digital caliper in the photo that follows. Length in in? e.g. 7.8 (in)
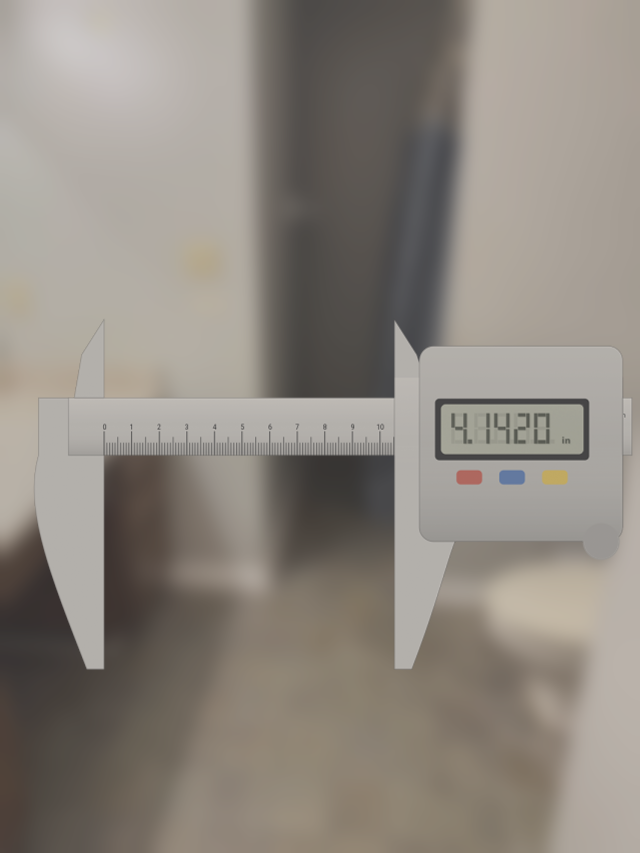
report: 4.1420 (in)
